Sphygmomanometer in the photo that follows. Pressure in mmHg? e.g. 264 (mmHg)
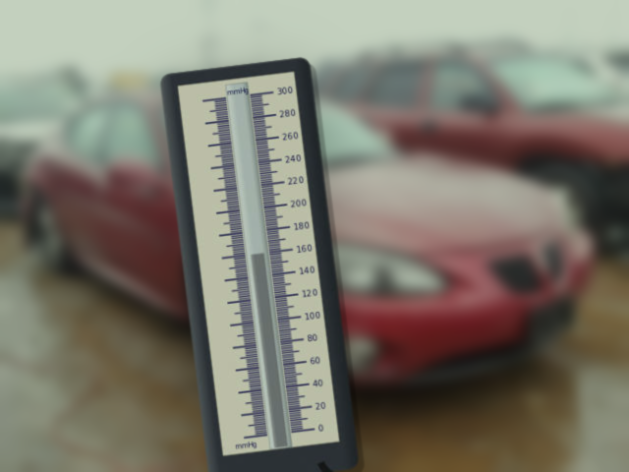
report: 160 (mmHg)
